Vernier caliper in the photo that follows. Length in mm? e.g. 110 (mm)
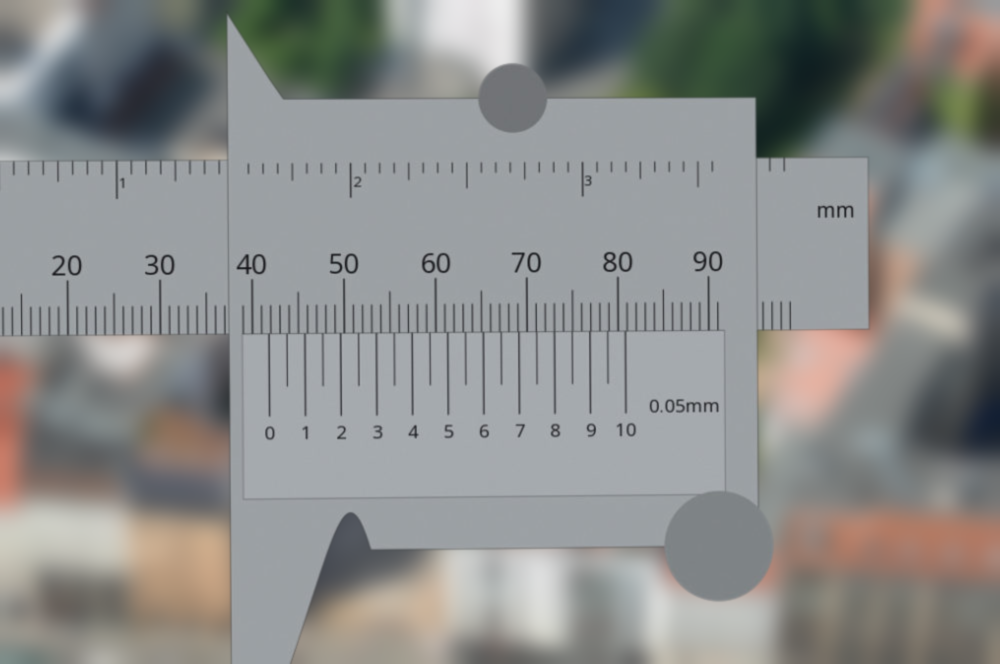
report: 41.8 (mm)
